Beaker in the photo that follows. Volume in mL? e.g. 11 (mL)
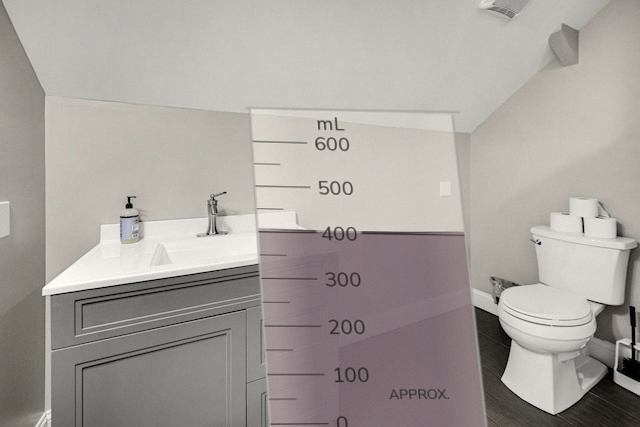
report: 400 (mL)
